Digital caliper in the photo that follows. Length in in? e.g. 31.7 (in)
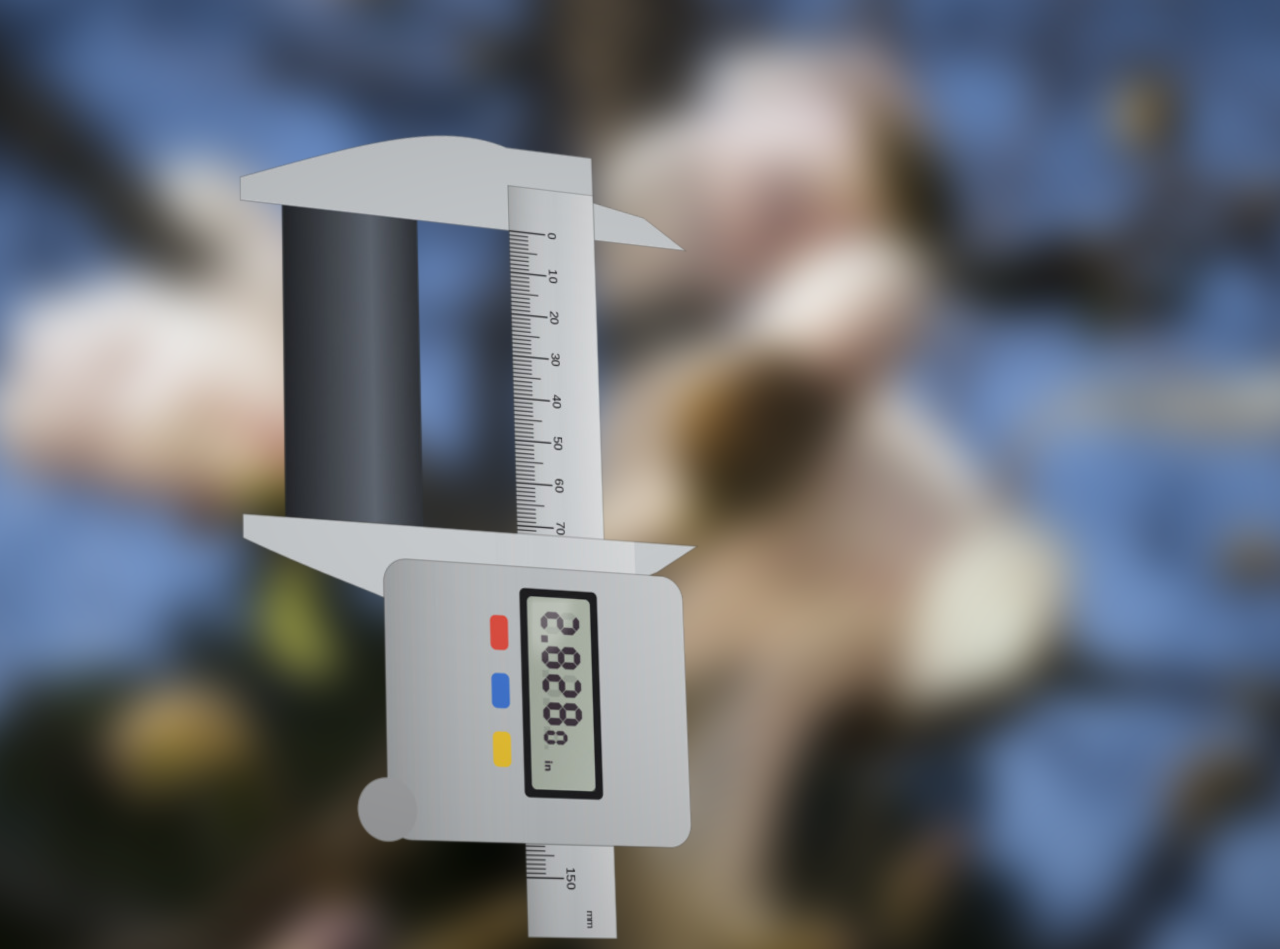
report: 2.8280 (in)
